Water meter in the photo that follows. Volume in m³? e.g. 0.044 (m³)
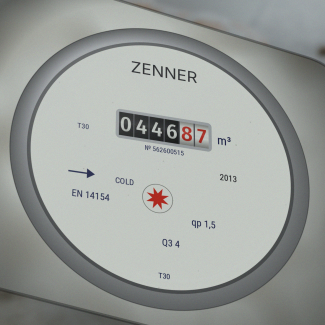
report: 446.87 (m³)
